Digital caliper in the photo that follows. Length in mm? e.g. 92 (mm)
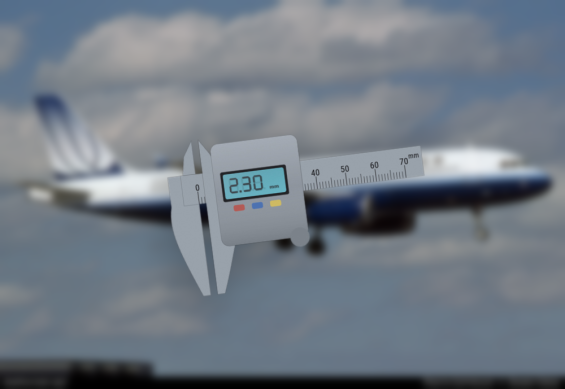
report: 2.30 (mm)
